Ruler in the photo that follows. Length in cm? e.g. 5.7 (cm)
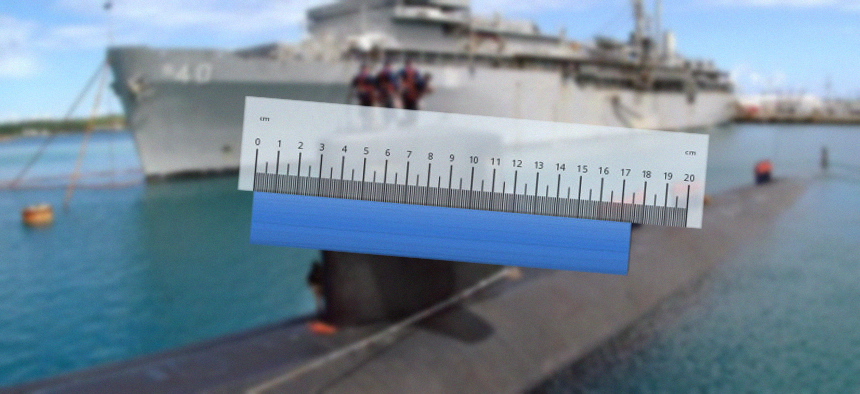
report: 17.5 (cm)
